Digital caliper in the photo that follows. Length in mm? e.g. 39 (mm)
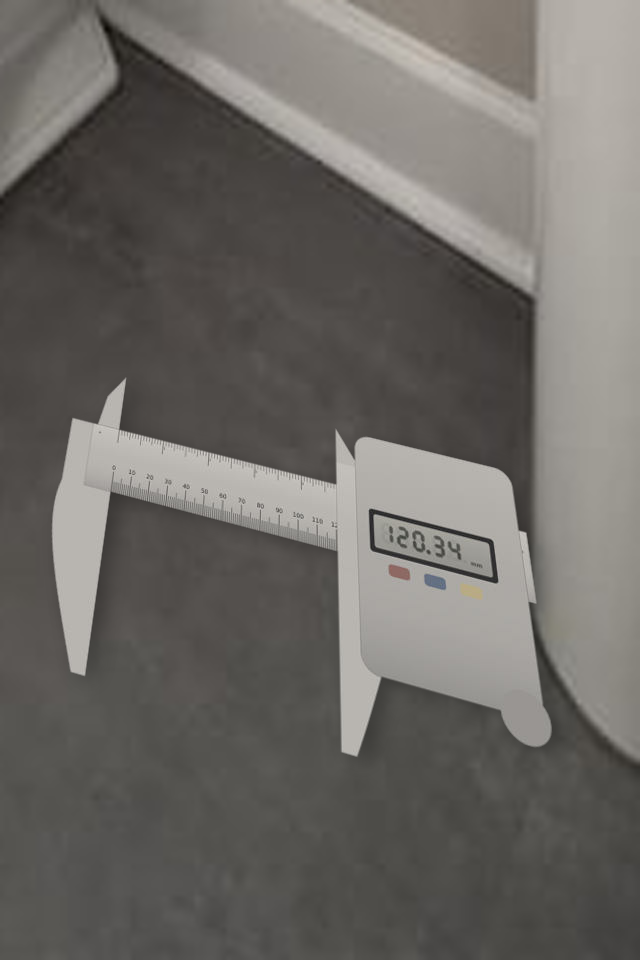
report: 120.34 (mm)
